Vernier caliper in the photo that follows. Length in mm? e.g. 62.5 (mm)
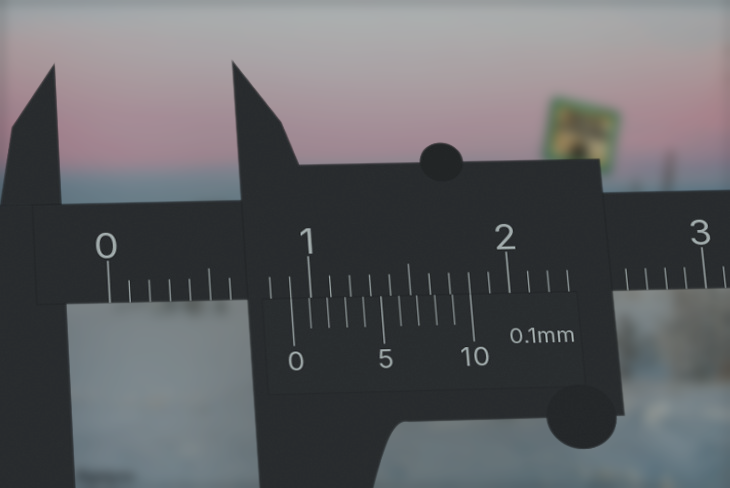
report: 9.0 (mm)
